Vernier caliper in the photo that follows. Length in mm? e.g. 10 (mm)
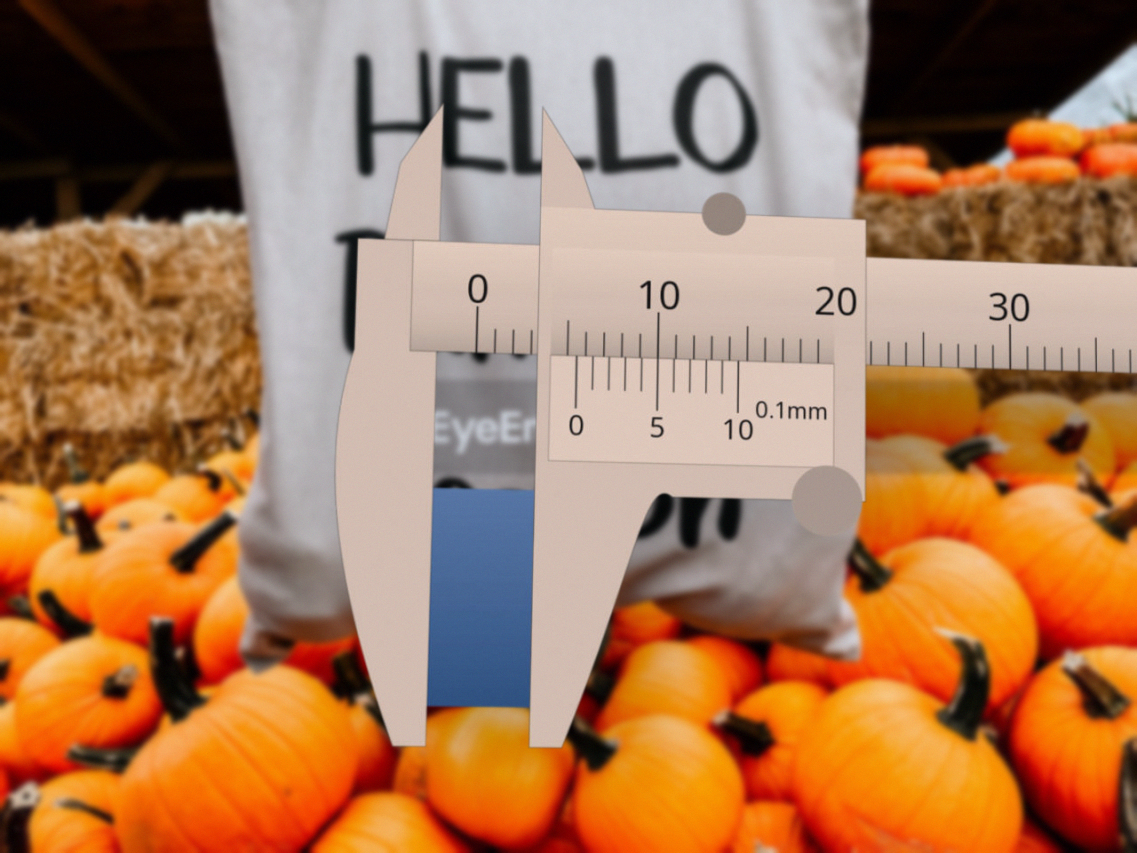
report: 5.5 (mm)
